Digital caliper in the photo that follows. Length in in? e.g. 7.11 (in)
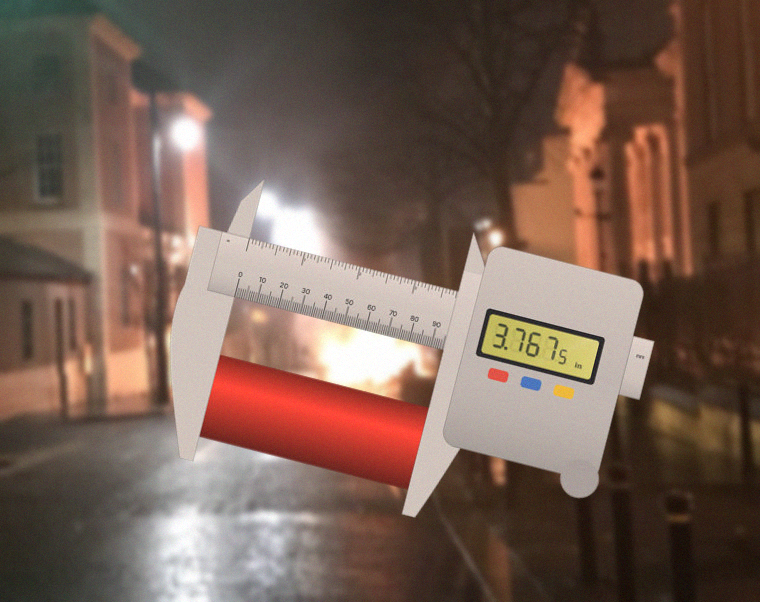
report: 3.7675 (in)
